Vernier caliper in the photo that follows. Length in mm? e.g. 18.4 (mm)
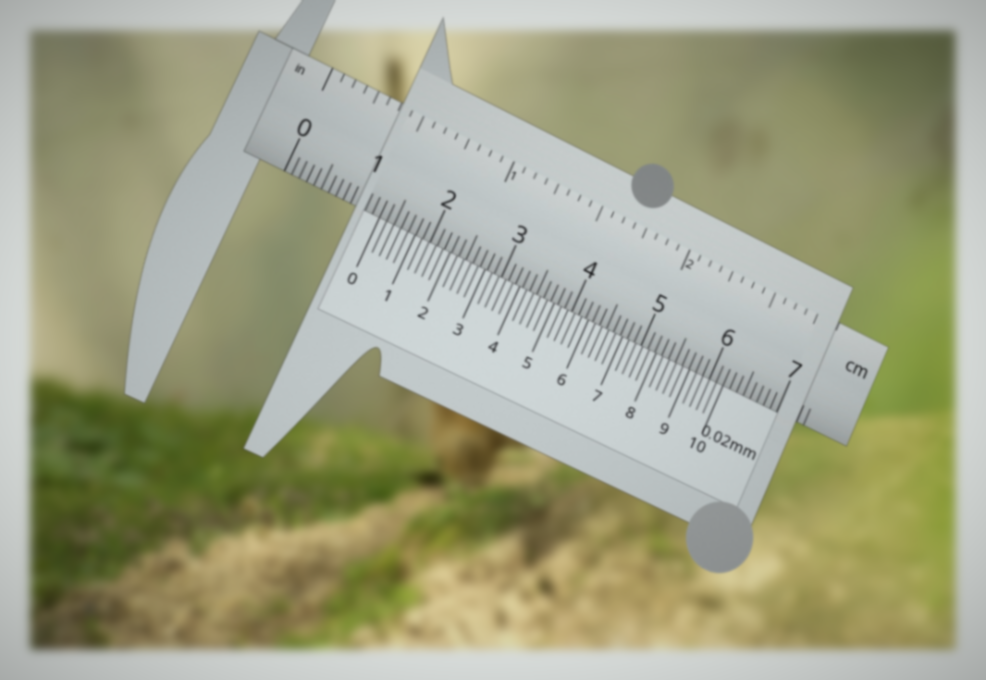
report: 13.0 (mm)
